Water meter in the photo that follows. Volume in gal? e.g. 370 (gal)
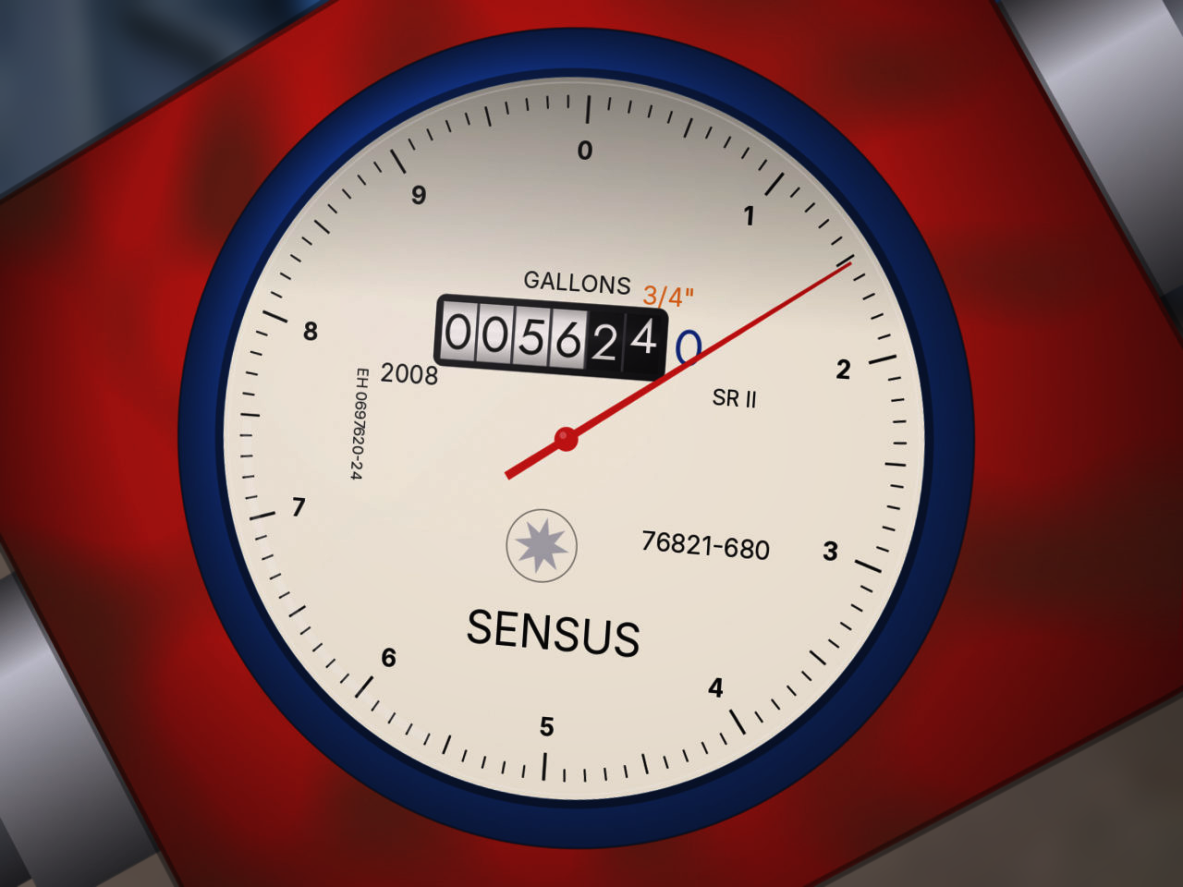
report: 56241.5 (gal)
